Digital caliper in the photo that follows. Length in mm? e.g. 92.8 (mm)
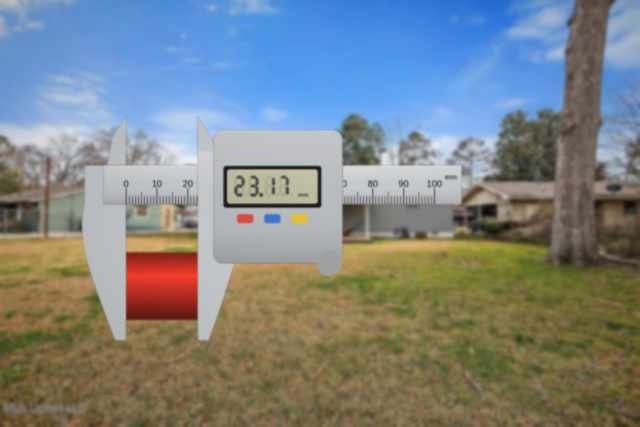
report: 23.17 (mm)
